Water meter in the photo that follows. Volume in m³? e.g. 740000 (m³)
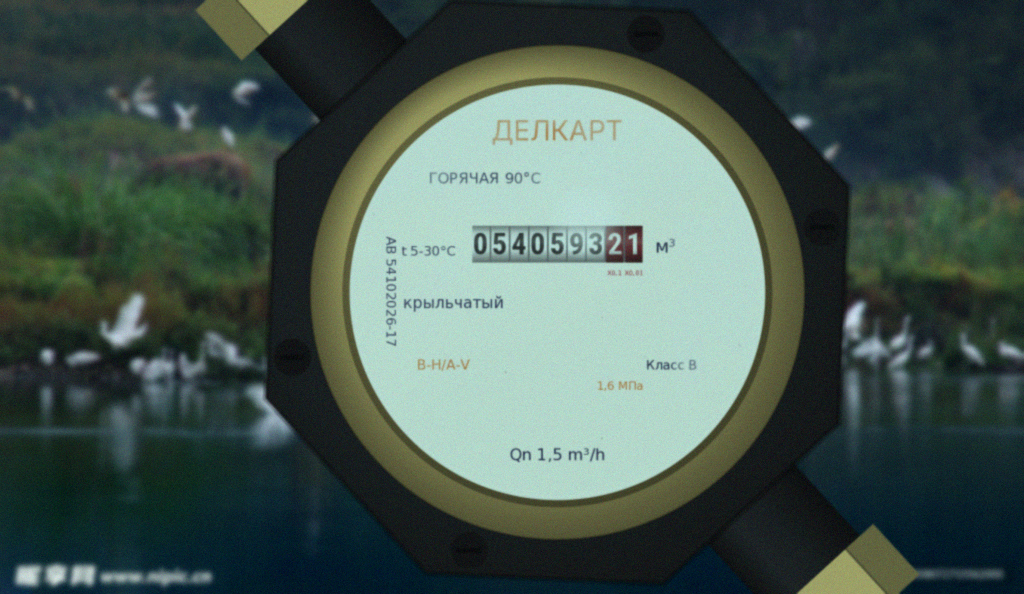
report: 540593.21 (m³)
